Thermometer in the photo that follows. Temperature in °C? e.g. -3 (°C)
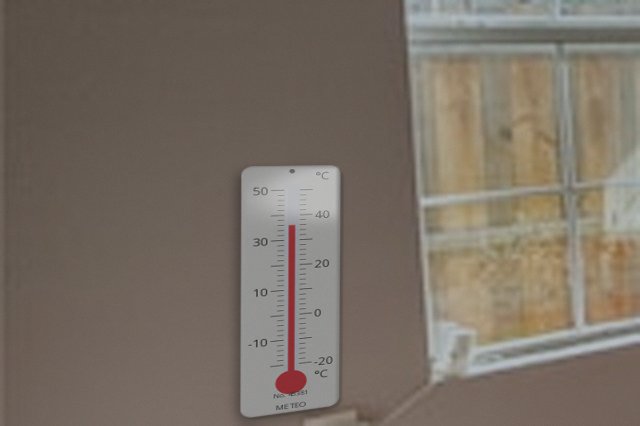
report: 36 (°C)
